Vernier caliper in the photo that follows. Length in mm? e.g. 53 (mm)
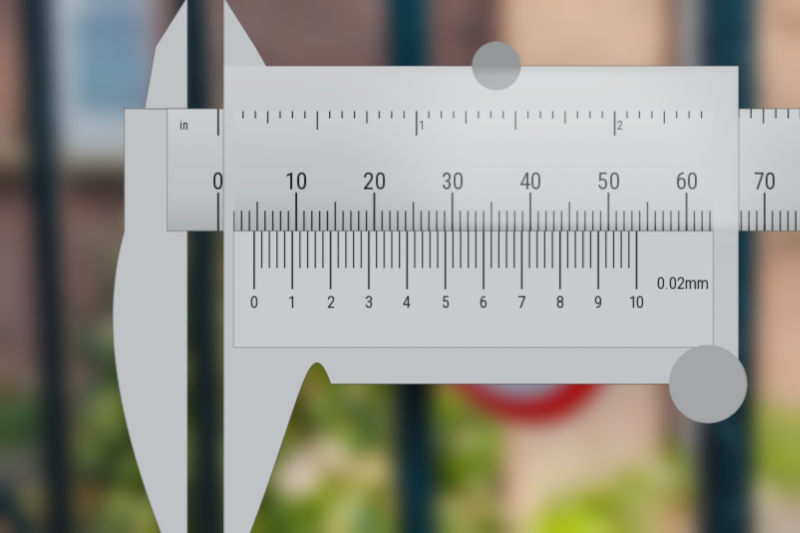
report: 4.6 (mm)
